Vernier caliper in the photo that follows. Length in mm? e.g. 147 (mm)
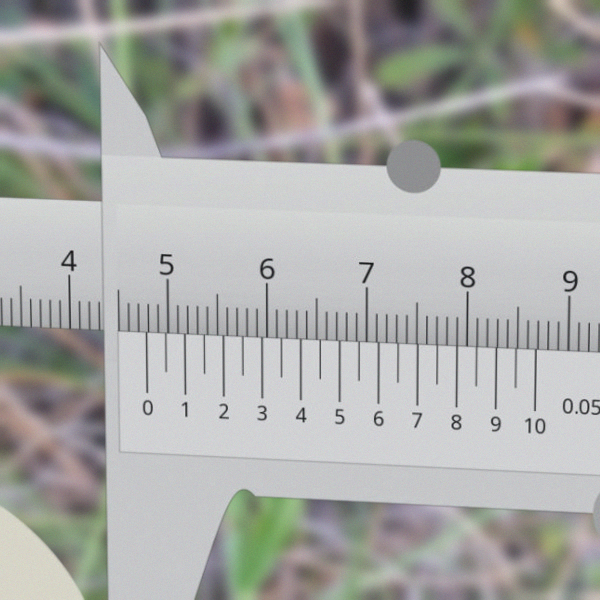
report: 47.8 (mm)
